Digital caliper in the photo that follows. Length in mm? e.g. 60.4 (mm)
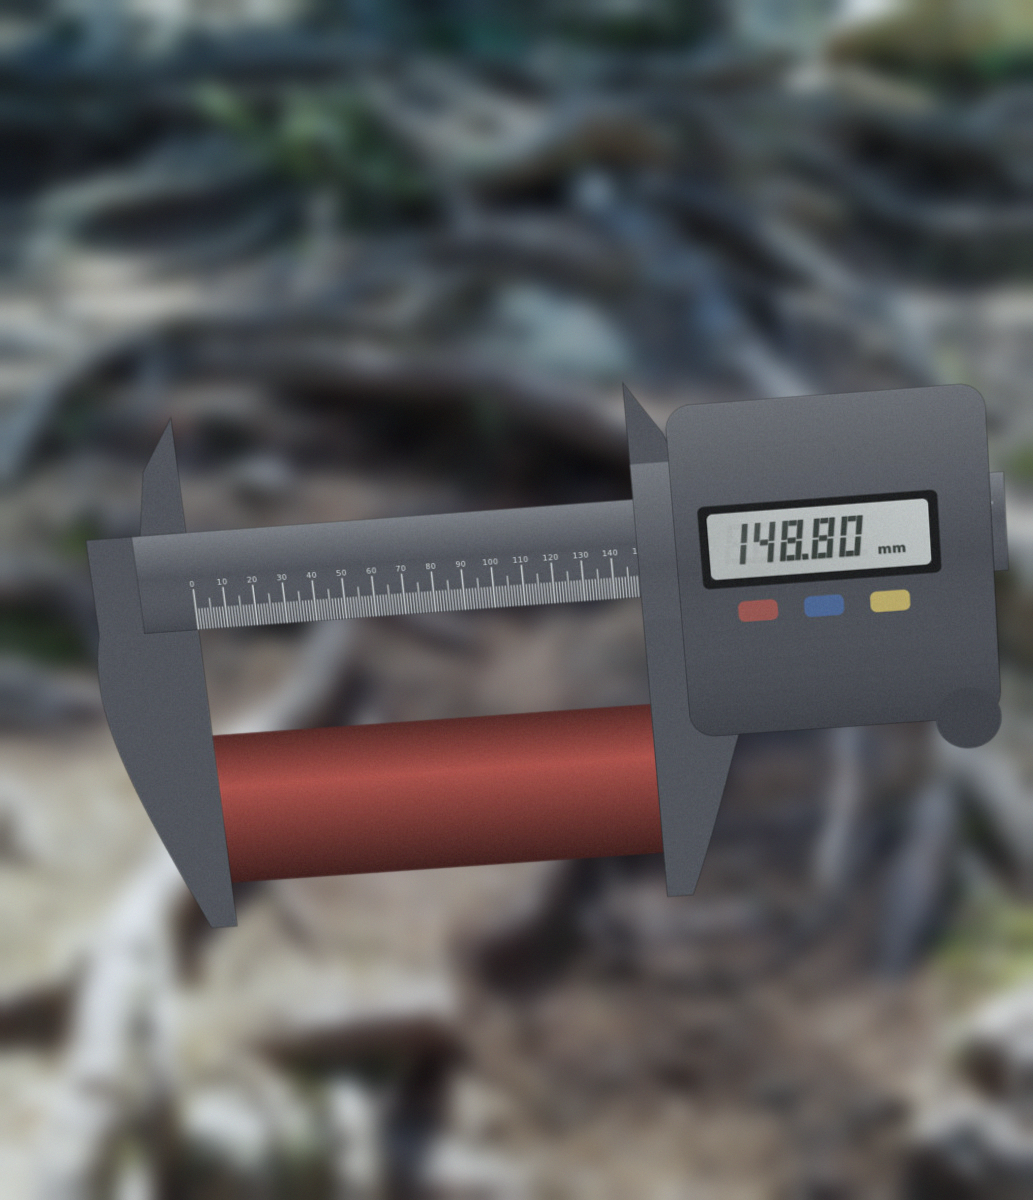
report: 148.80 (mm)
